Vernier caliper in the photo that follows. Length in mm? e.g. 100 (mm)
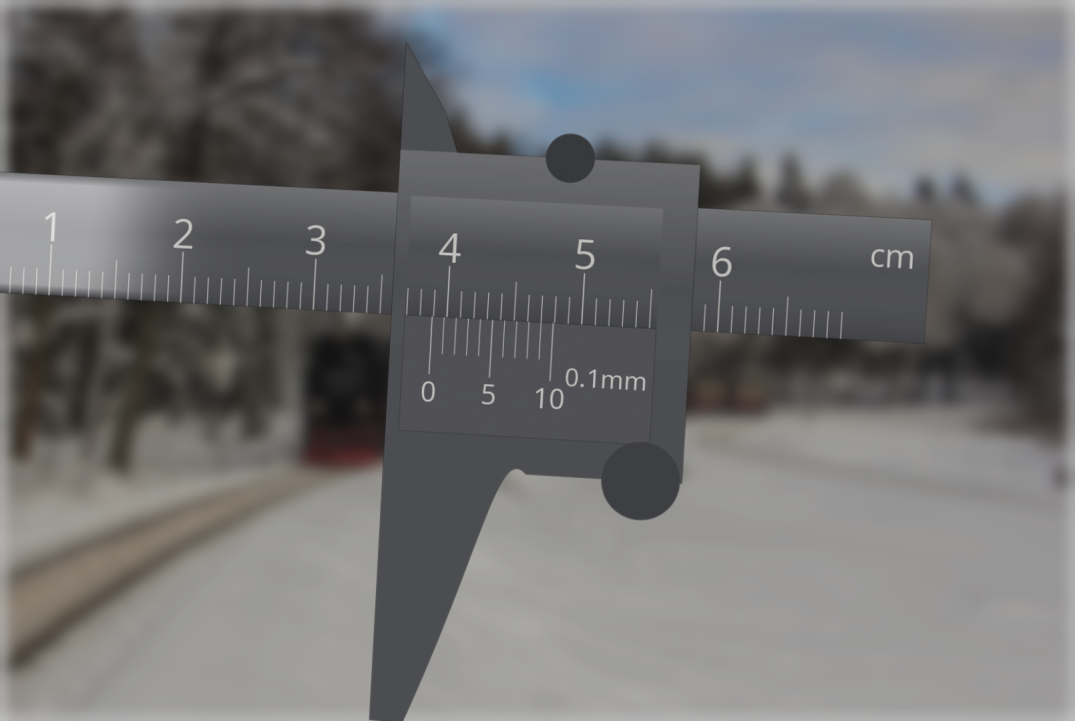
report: 38.9 (mm)
